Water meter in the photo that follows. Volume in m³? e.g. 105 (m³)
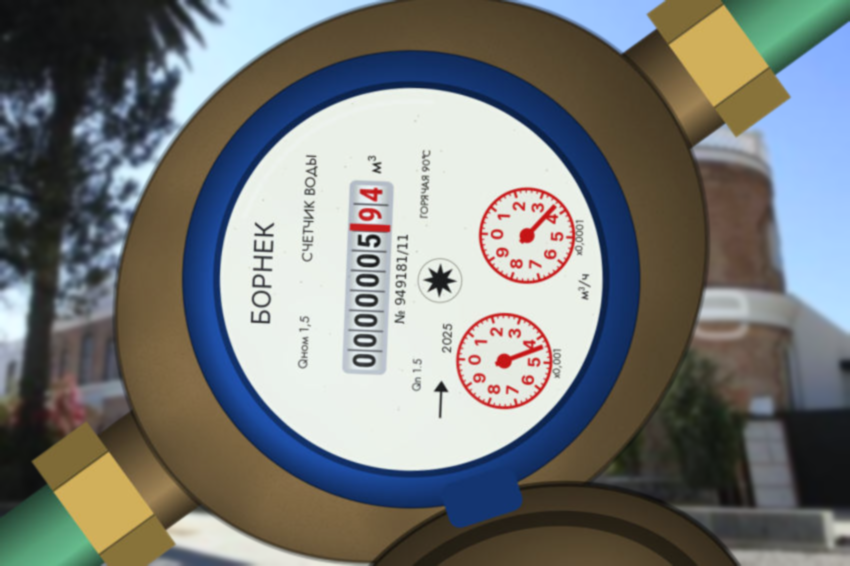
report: 5.9443 (m³)
